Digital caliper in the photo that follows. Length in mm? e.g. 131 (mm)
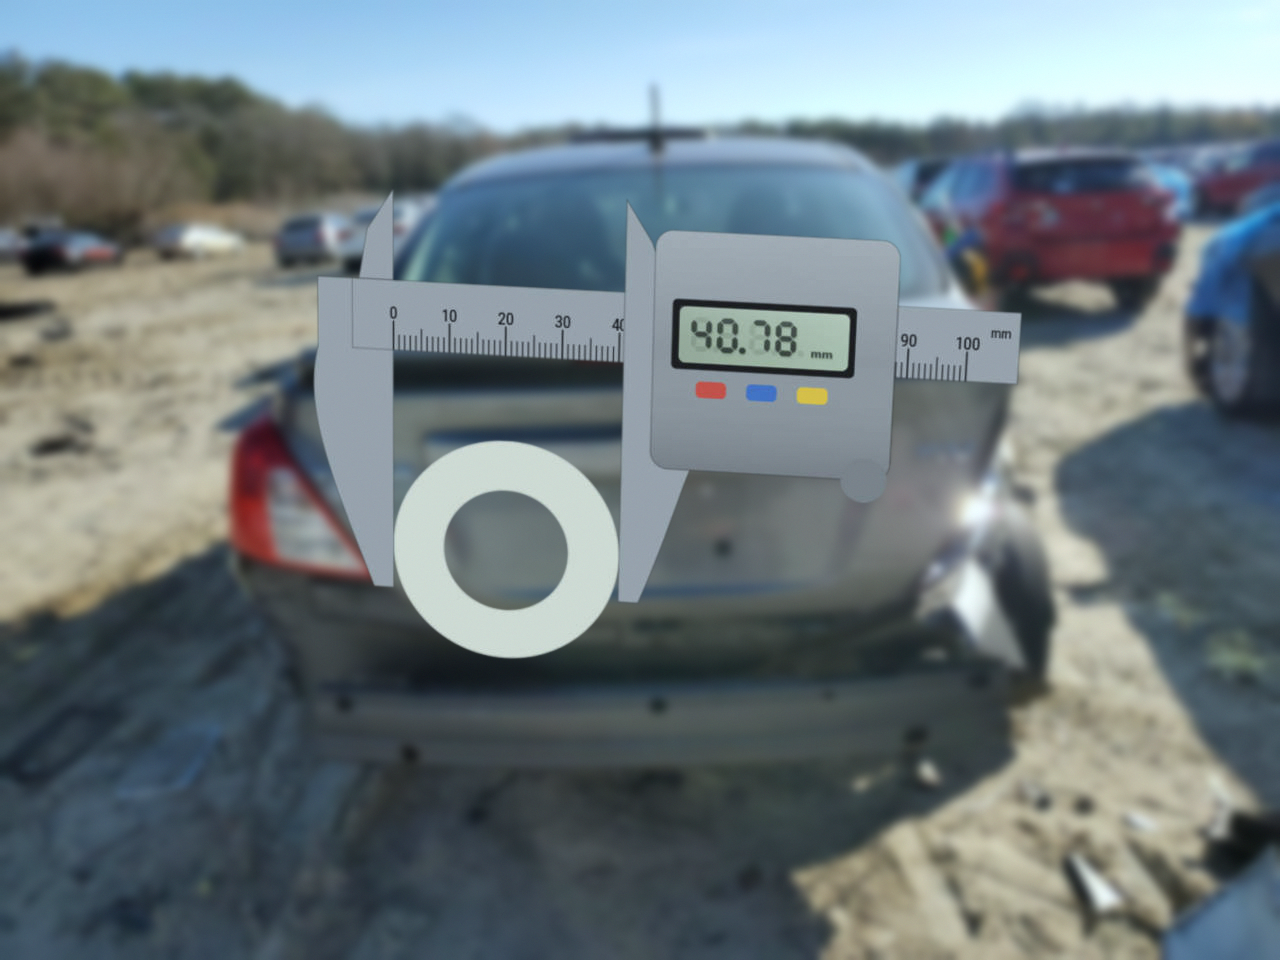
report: 40.78 (mm)
